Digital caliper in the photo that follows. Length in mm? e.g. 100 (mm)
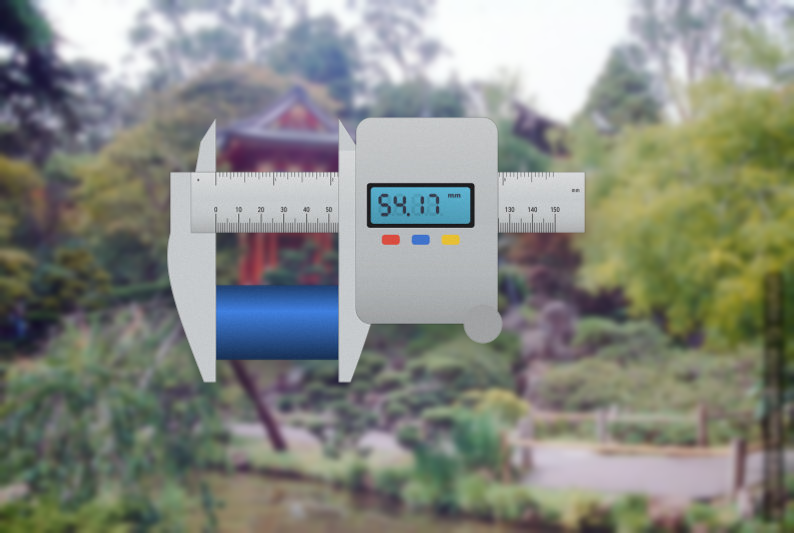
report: 54.17 (mm)
